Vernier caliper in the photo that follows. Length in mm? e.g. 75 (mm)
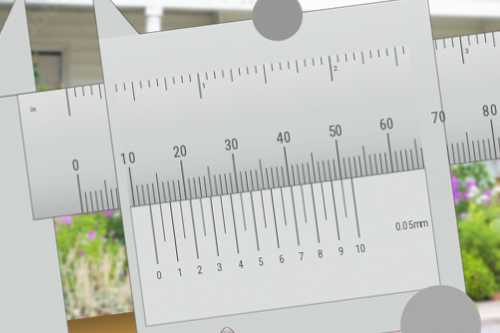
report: 13.0 (mm)
